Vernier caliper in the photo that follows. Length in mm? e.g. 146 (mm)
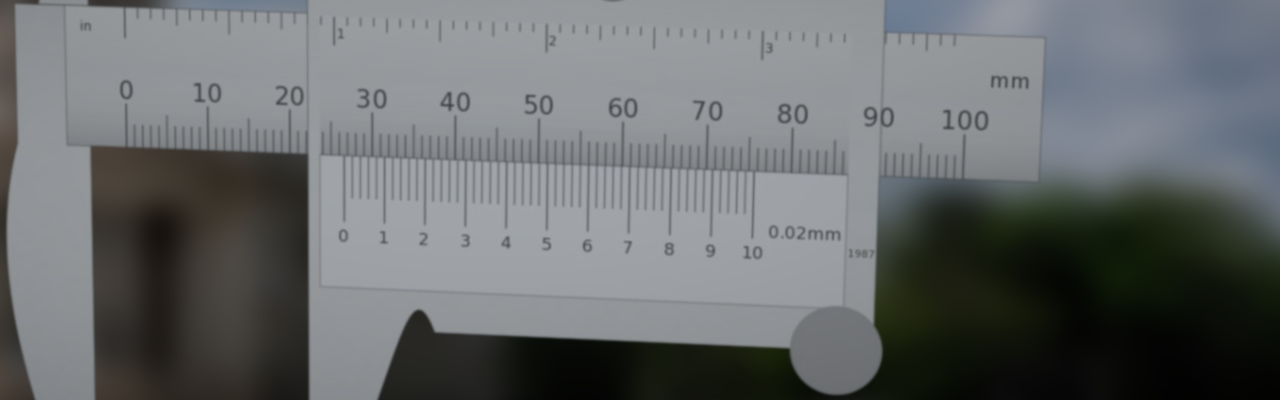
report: 26.6 (mm)
